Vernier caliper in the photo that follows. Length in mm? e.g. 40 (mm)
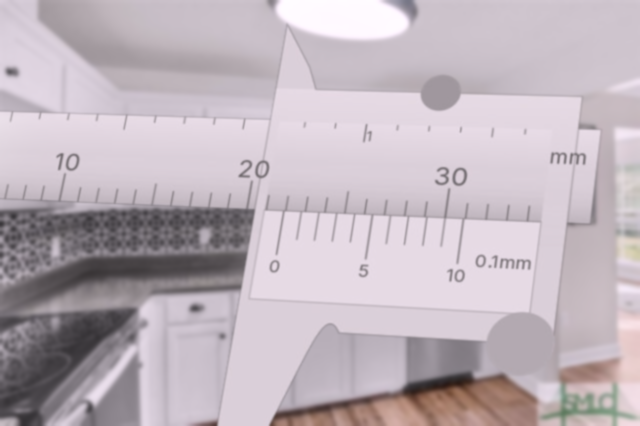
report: 21.9 (mm)
